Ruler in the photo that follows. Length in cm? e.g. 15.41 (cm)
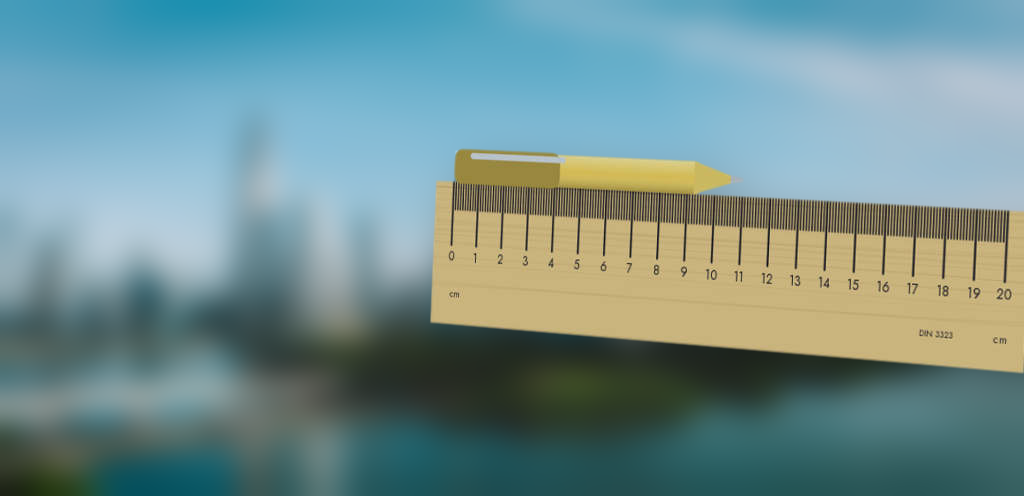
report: 11 (cm)
